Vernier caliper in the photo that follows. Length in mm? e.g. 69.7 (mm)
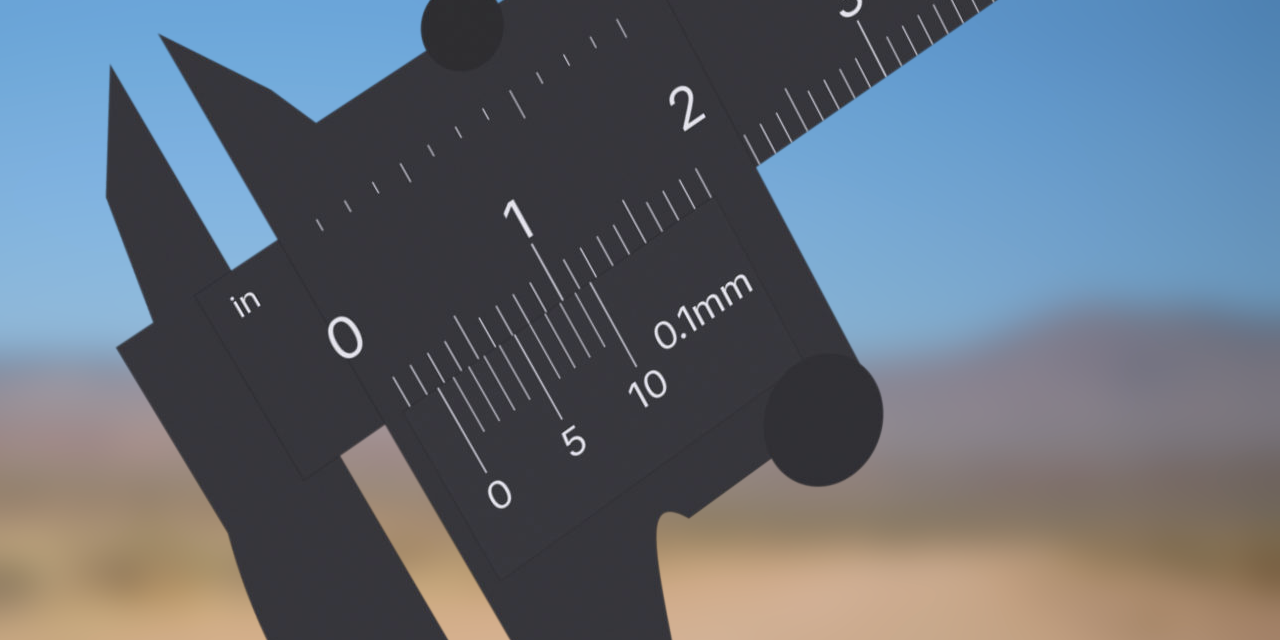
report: 2.6 (mm)
